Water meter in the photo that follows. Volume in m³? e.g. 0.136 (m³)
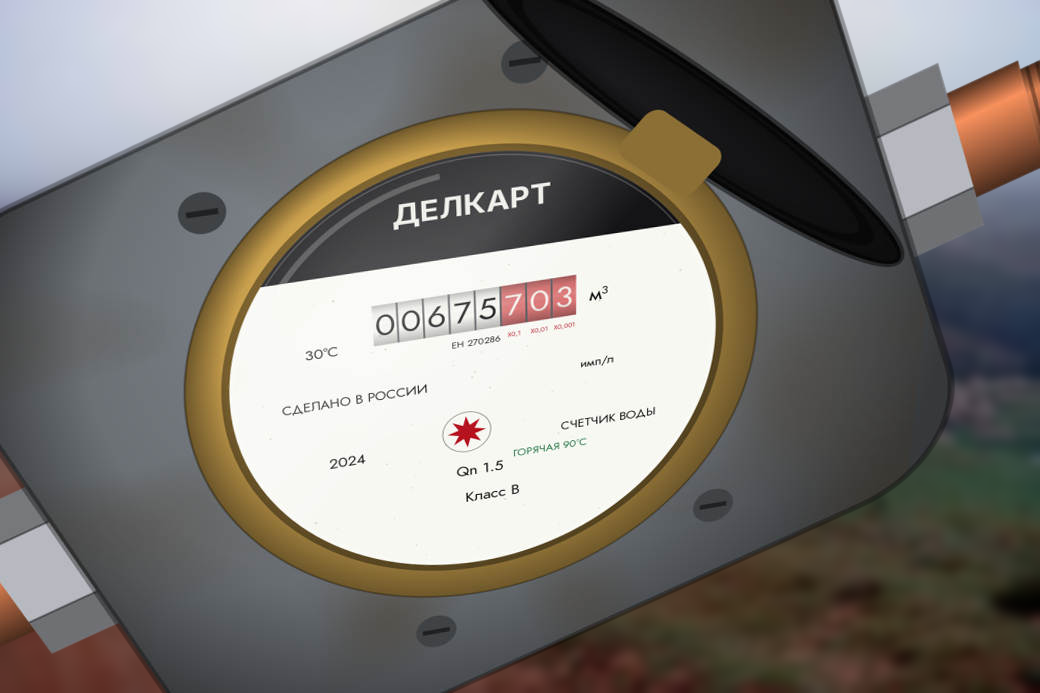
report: 675.703 (m³)
